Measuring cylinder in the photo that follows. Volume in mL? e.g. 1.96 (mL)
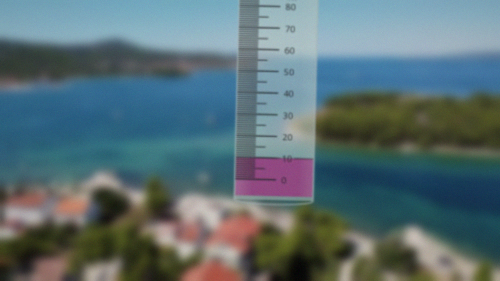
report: 10 (mL)
